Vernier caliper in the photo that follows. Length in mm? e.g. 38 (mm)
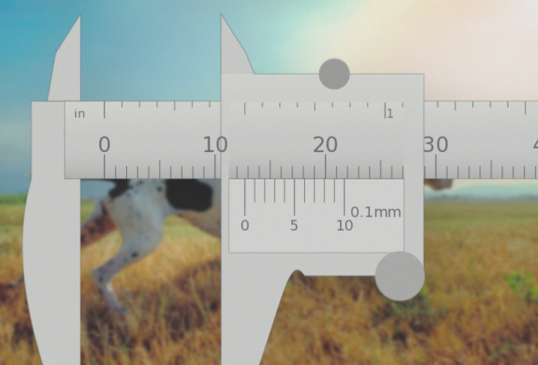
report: 12.7 (mm)
